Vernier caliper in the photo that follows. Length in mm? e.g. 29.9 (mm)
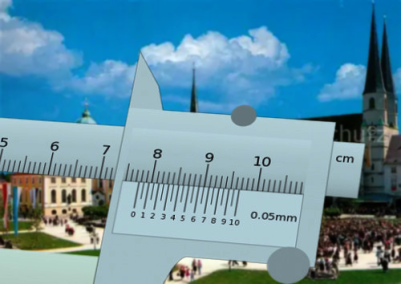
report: 77.6 (mm)
